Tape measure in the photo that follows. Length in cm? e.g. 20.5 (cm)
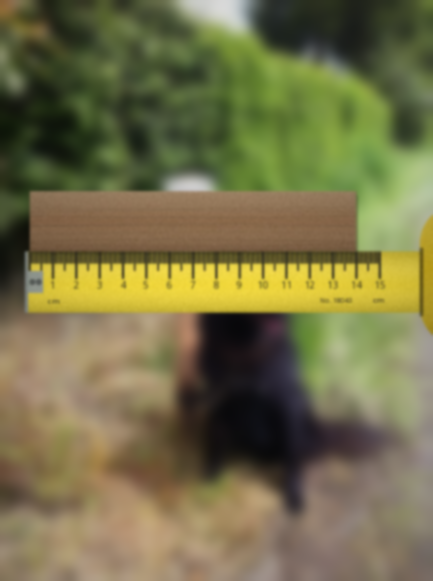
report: 14 (cm)
